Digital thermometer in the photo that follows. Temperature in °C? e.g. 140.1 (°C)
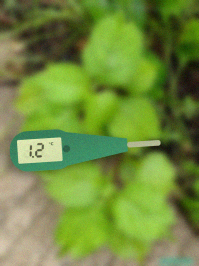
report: 1.2 (°C)
